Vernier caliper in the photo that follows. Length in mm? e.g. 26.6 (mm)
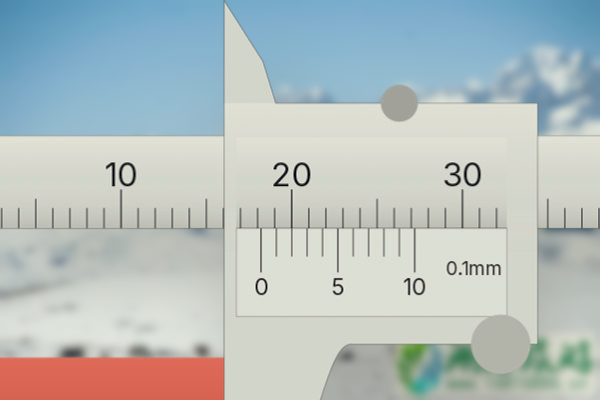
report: 18.2 (mm)
